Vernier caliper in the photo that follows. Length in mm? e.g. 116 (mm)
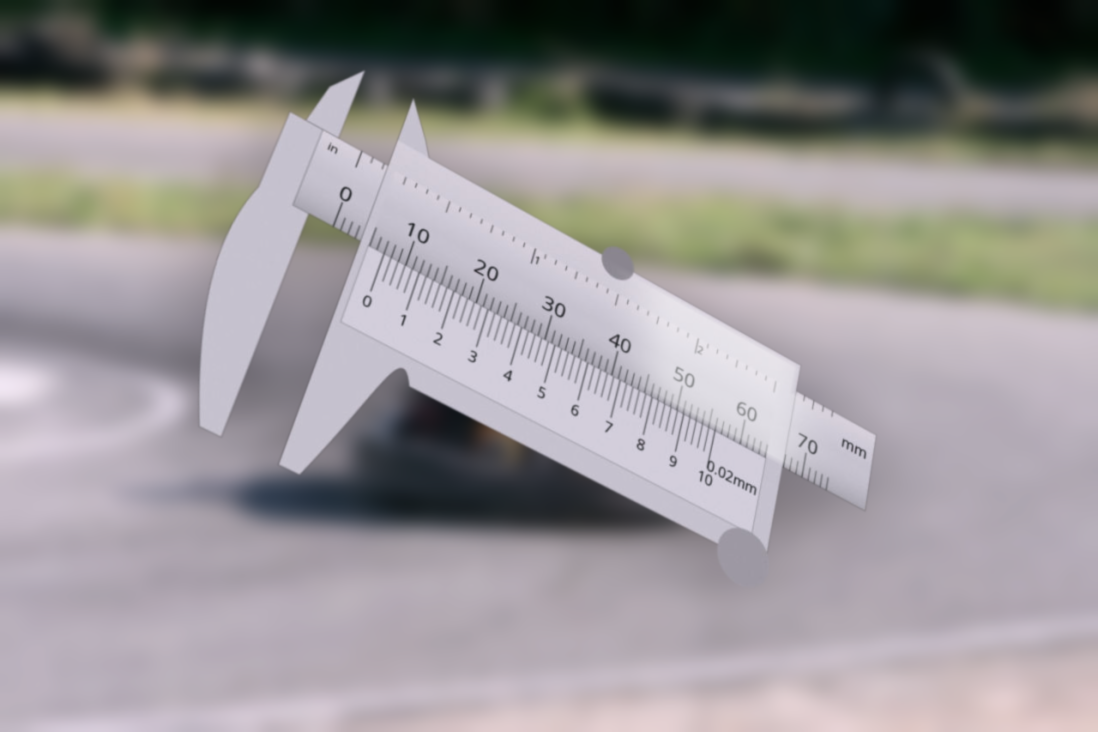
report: 7.0 (mm)
